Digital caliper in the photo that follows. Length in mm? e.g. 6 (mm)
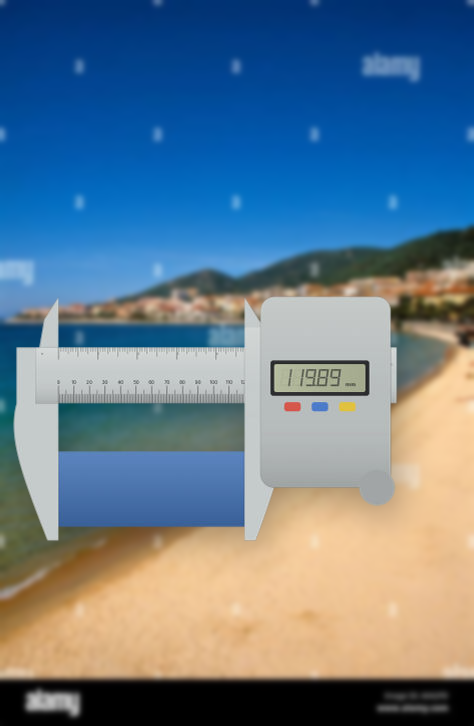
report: 119.89 (mm)
